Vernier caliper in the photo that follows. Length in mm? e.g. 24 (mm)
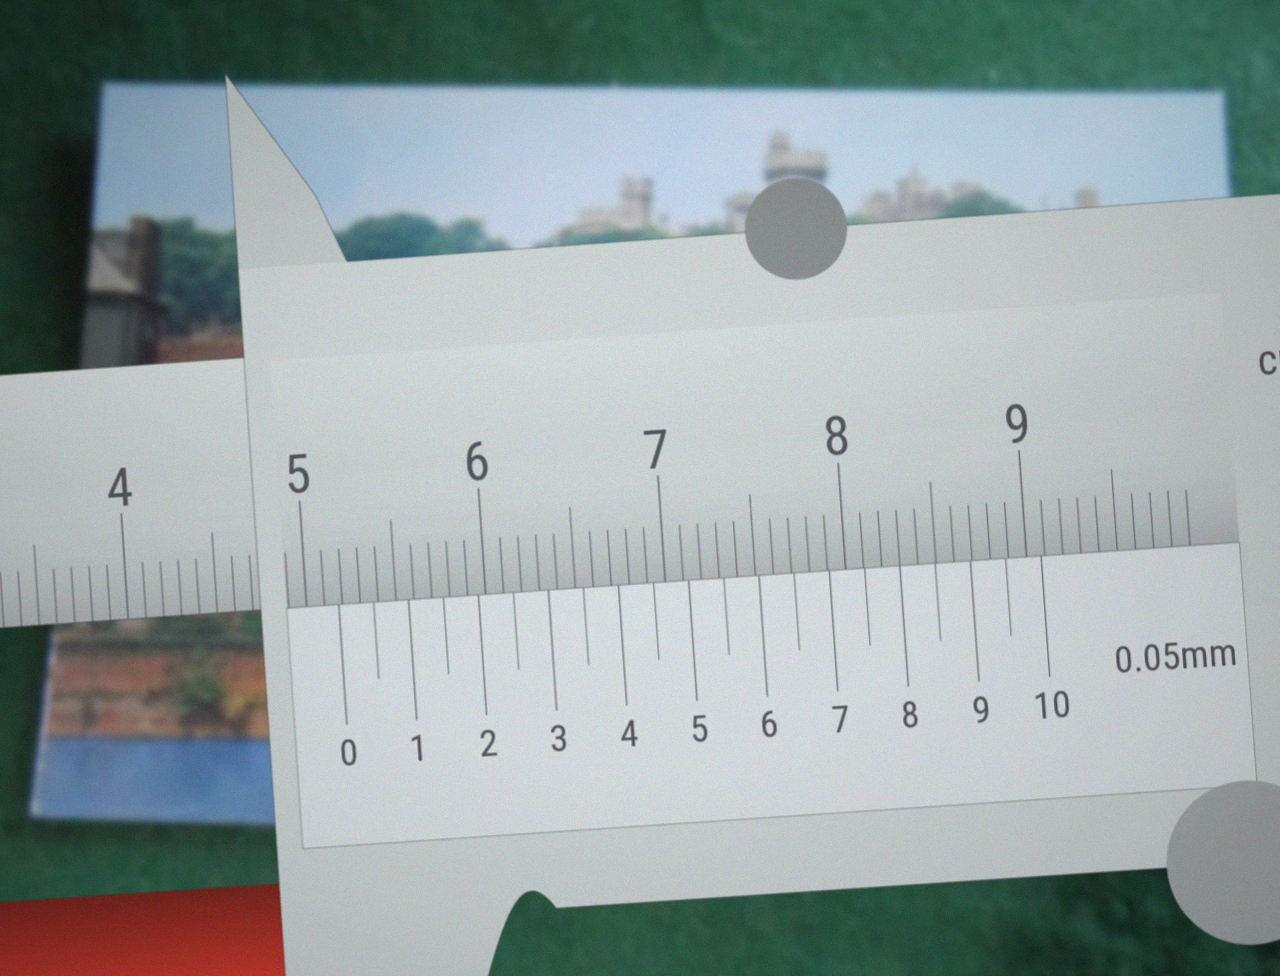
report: 51.8 (mm)
